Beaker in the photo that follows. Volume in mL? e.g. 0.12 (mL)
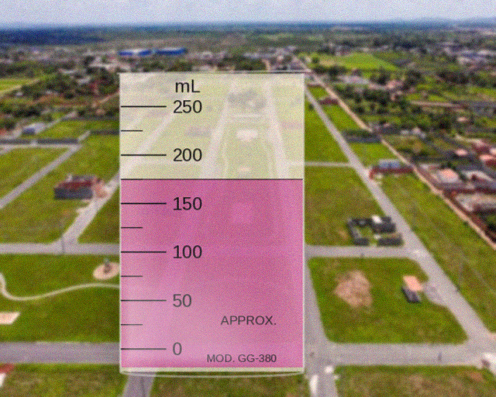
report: 175 (mL)
